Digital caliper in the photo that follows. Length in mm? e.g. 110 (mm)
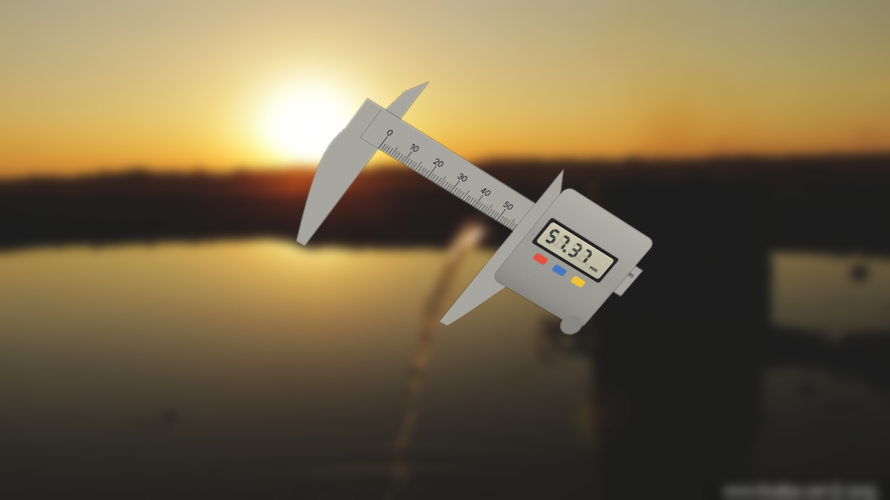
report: 57.37 (mm)
